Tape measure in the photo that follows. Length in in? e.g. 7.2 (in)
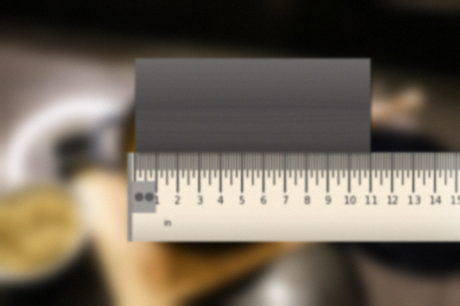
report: 11 (in)
